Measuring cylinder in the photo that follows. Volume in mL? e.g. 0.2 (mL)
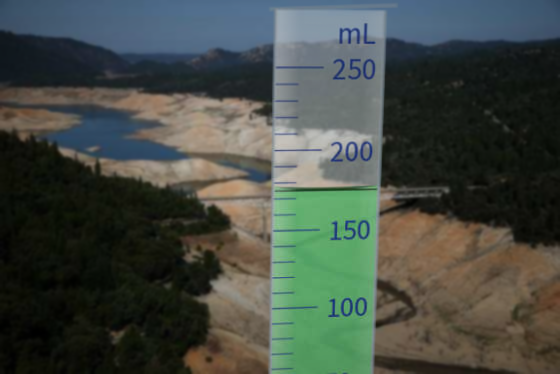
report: 175 (mL)
